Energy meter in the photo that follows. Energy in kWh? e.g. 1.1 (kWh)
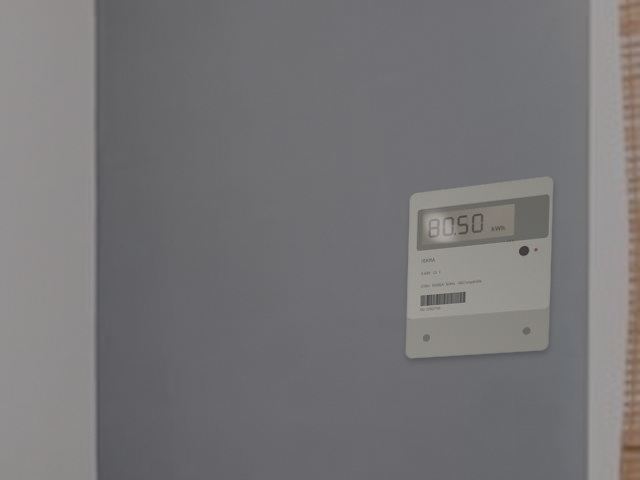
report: 80.50 (kWh)
